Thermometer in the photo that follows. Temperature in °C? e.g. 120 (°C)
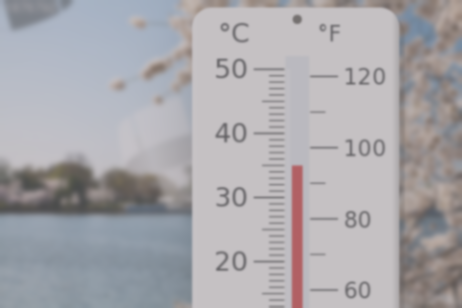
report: 35 (°C)
